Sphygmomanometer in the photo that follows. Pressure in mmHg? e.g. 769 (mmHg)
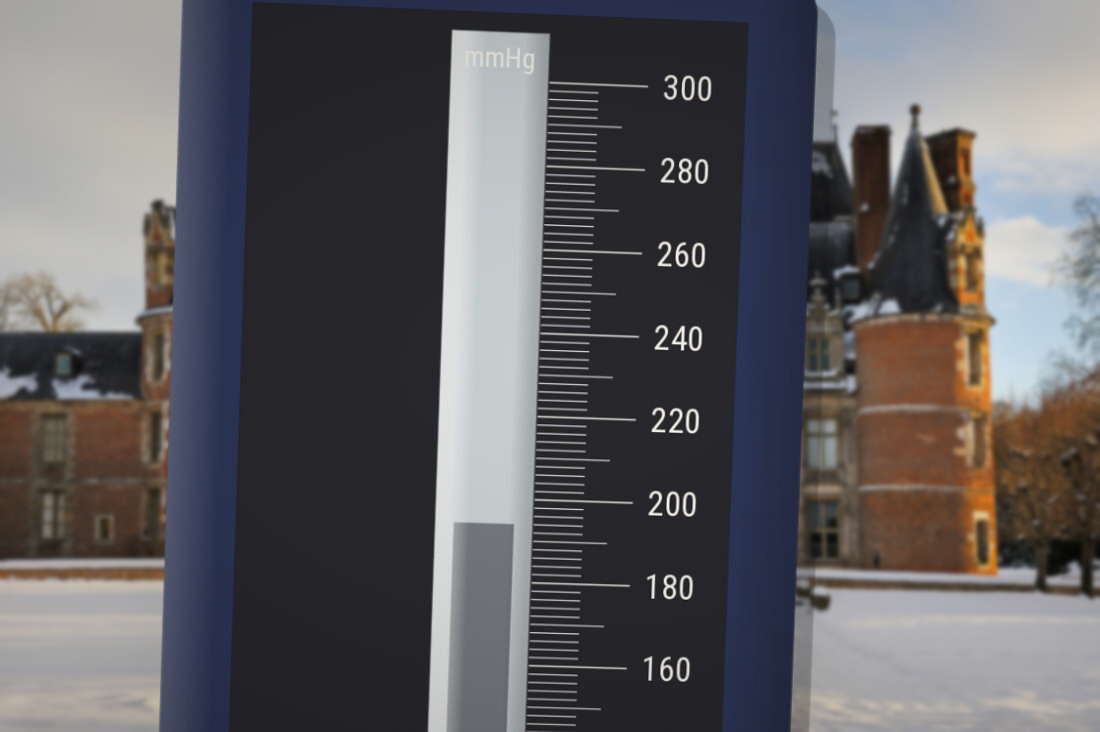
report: 194 (mmHg)
